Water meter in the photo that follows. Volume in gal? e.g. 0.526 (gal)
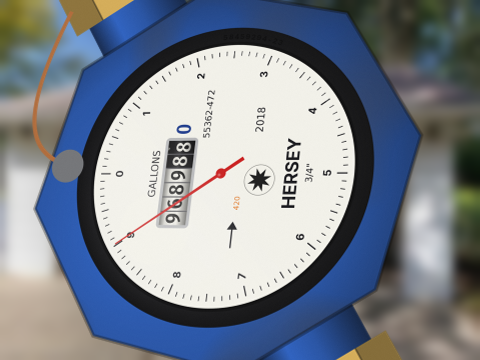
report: 9689879.0 (gal)
